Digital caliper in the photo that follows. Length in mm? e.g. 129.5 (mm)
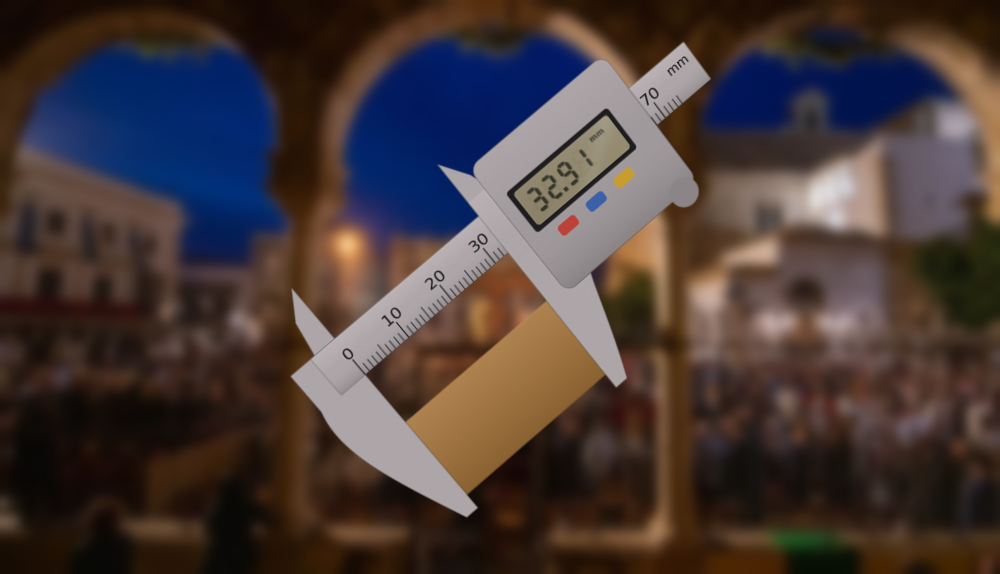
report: 32.91 (mm)
